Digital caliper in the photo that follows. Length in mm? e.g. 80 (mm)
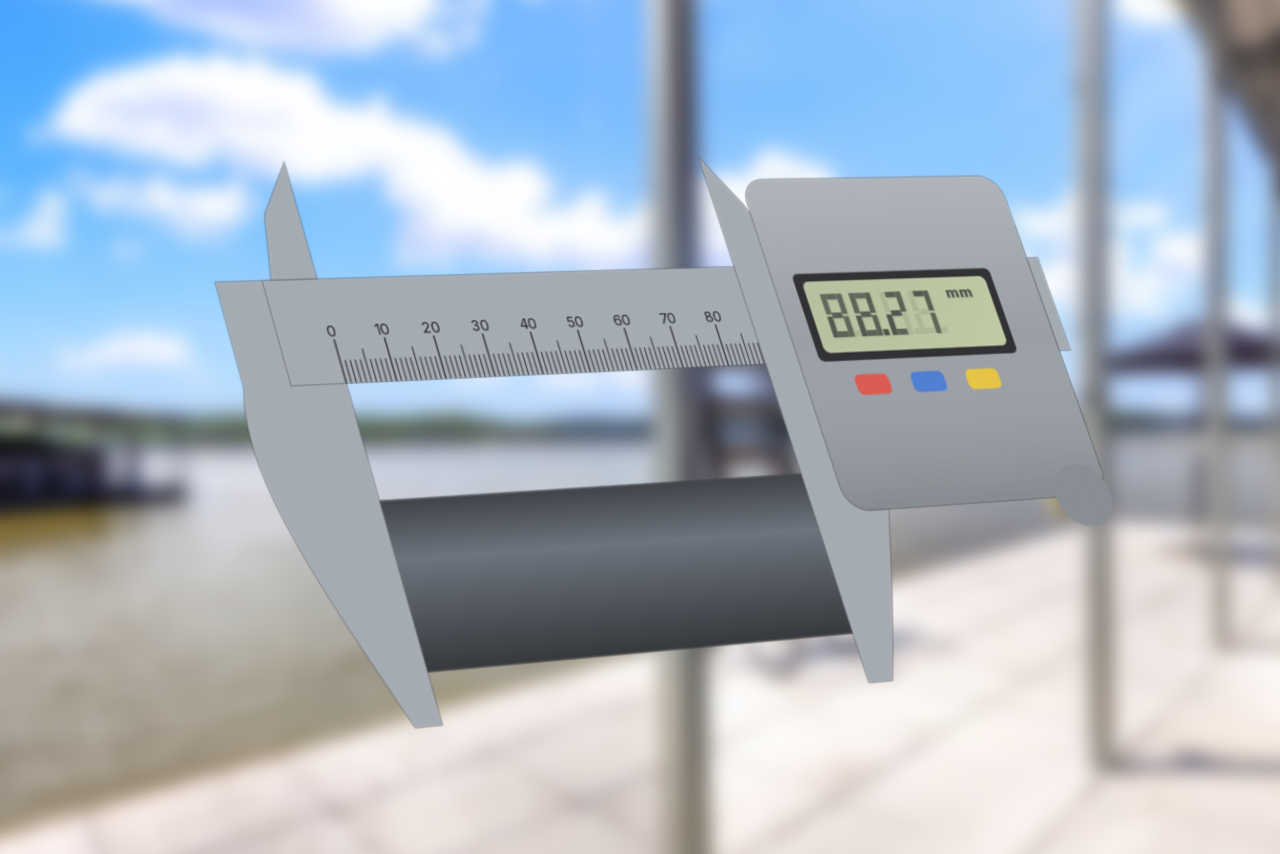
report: 88.27 (mm)
